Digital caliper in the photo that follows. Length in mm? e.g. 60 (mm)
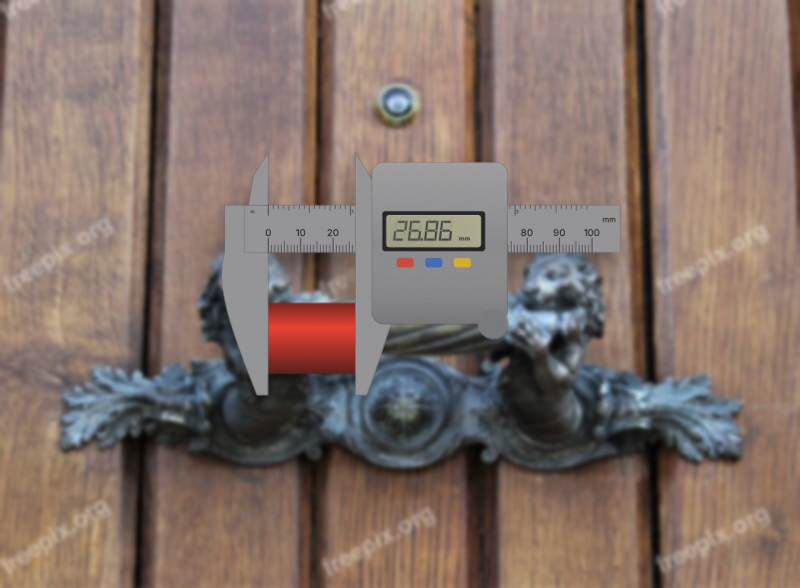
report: 26.86 (mm)
